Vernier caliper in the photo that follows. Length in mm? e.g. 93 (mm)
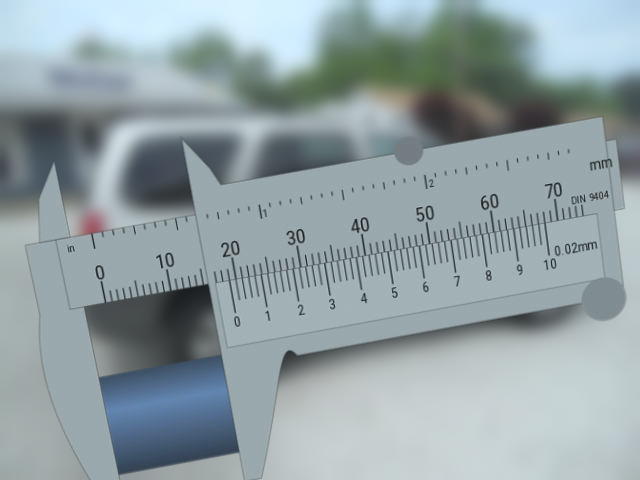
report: 19.0 (mm)
